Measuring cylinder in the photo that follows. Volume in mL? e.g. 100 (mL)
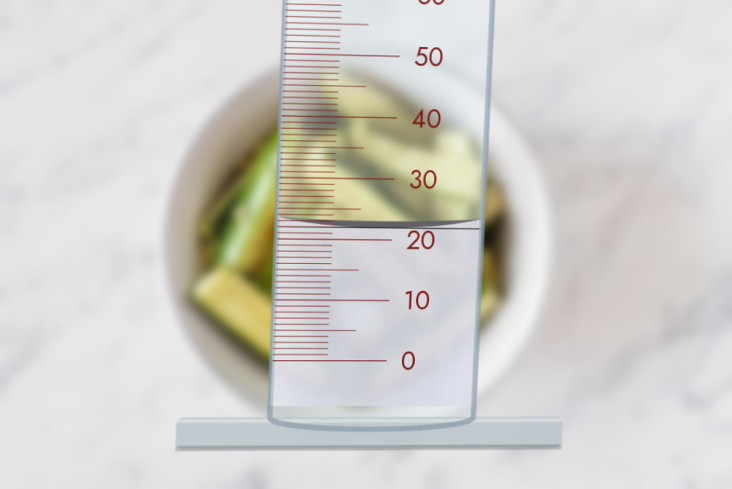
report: 22 (mL)
